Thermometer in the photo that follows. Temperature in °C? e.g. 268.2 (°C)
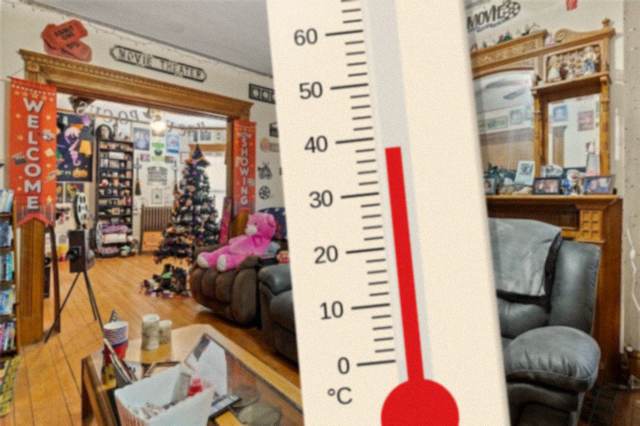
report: 38 (°C)
